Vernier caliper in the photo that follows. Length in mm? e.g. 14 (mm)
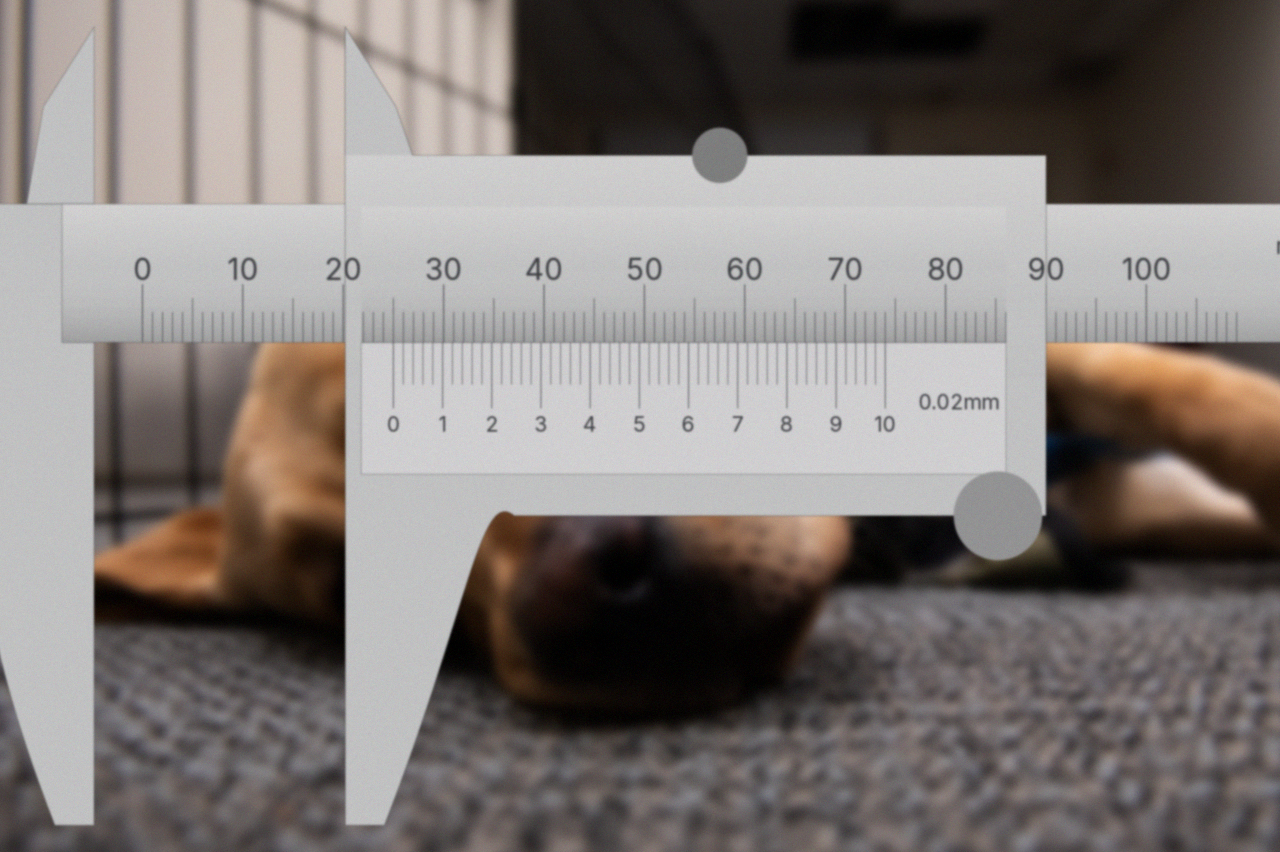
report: 25.0 (mm)
